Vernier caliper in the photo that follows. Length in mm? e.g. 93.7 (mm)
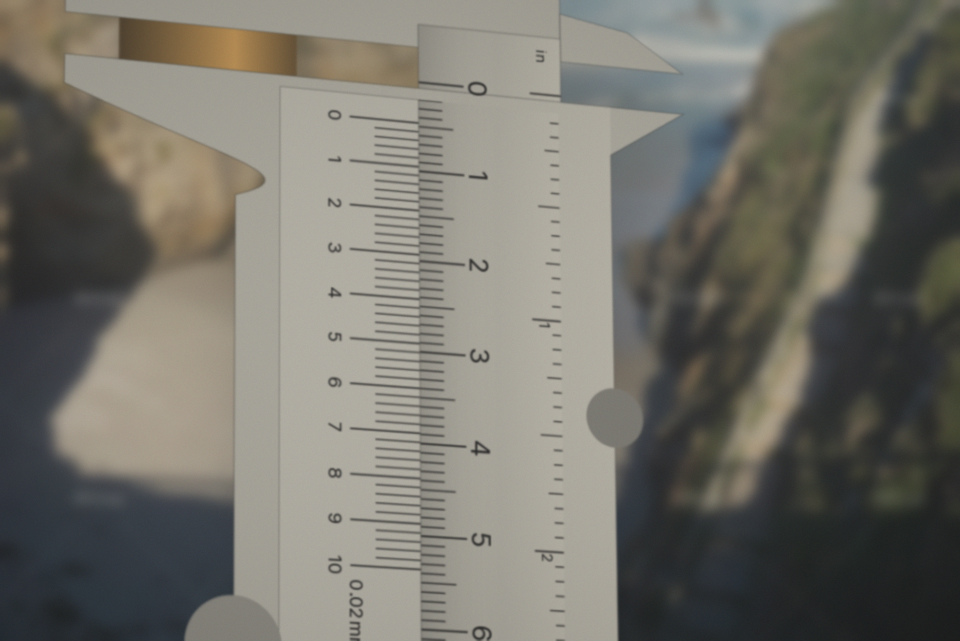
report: 4.6 (mm)
